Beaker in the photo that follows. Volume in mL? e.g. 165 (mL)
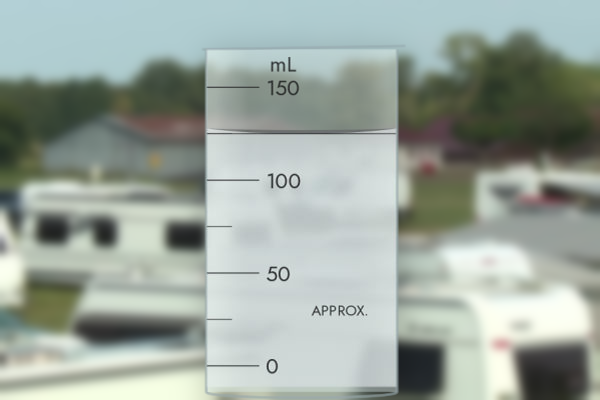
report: 125 (mL)
